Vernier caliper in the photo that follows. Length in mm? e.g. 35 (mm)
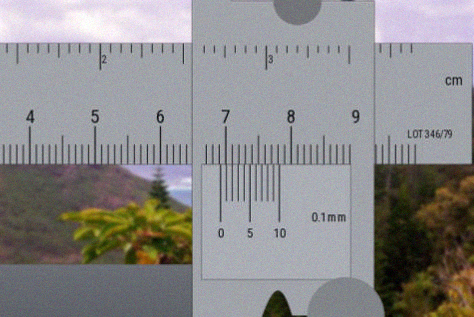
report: 69.2 (mm)
